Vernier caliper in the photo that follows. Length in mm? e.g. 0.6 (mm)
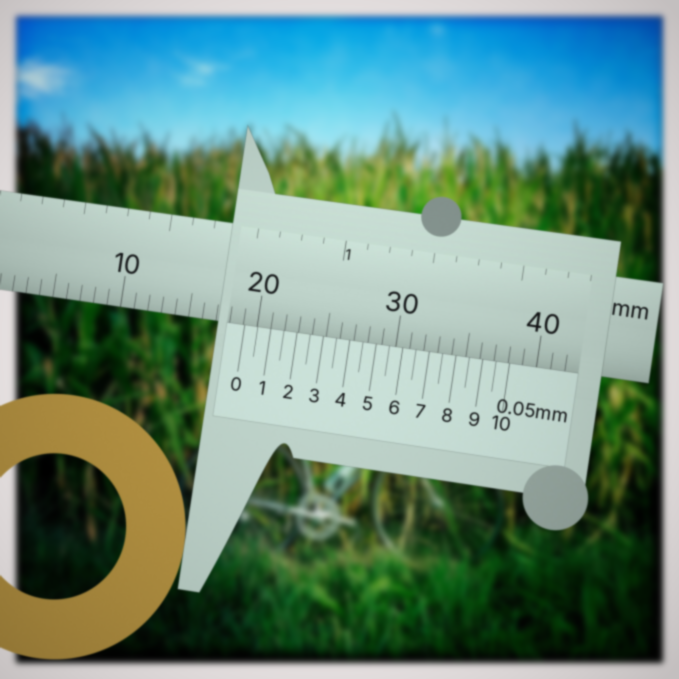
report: 19.1 (mm)
